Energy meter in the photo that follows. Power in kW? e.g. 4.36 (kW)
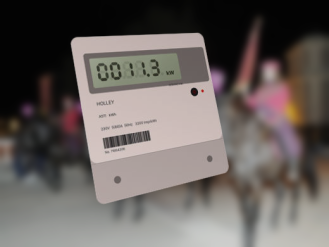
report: 11.3 (kW)
